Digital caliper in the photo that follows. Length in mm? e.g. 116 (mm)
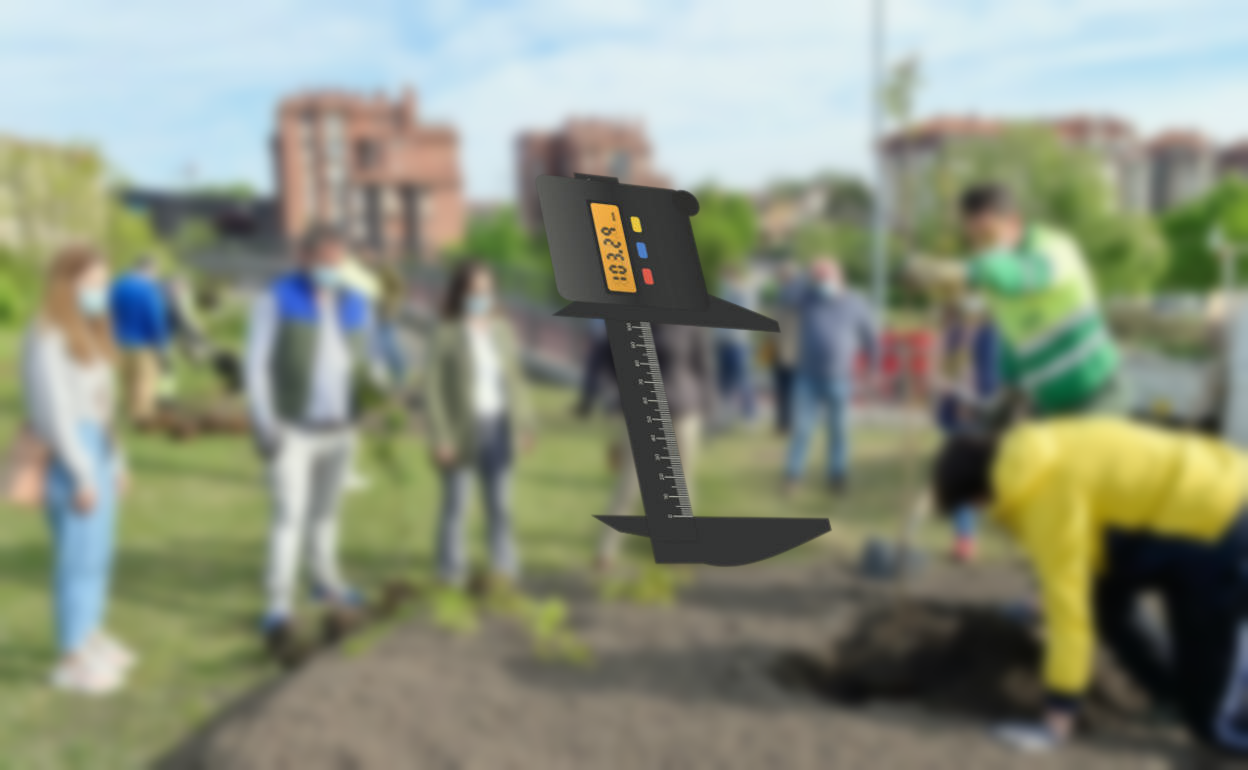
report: 103.29 (mm)
